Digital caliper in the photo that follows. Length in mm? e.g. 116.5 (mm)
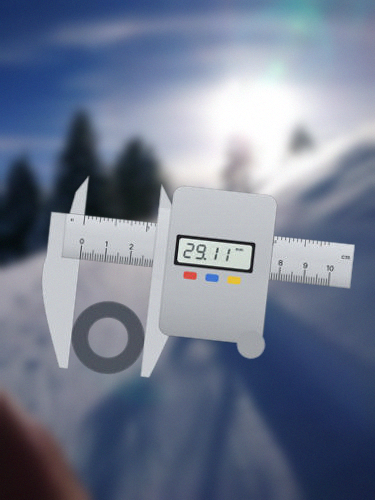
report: 29.11 (mm)
